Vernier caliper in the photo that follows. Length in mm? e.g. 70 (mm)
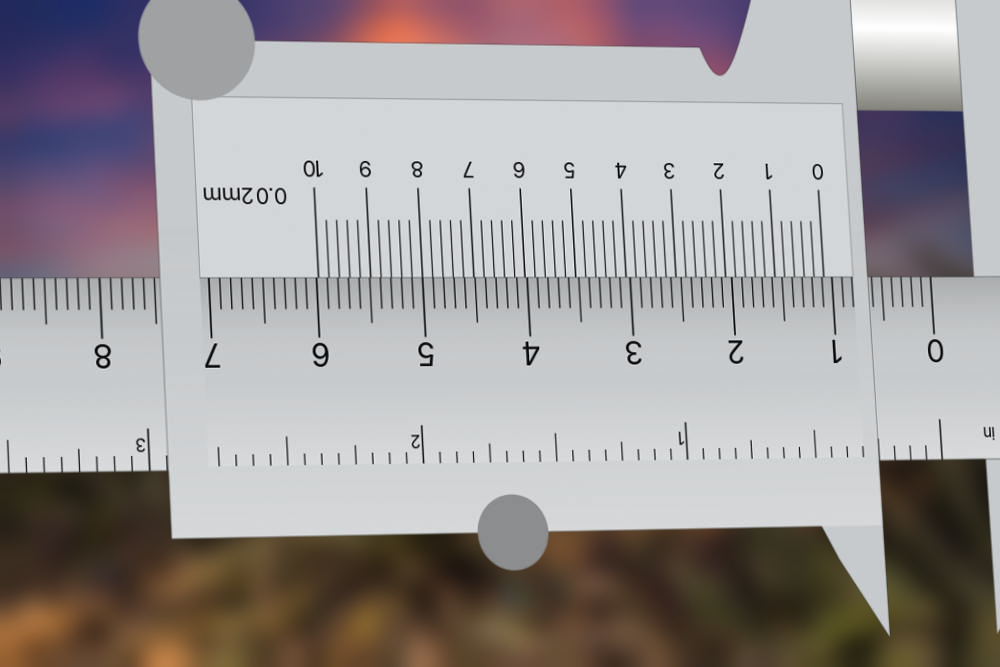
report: 10.8 (mm)
